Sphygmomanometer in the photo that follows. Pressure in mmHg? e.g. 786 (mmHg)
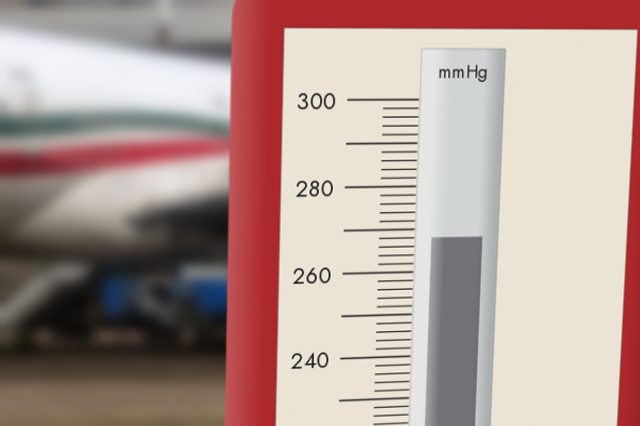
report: 268 (mmHg)
